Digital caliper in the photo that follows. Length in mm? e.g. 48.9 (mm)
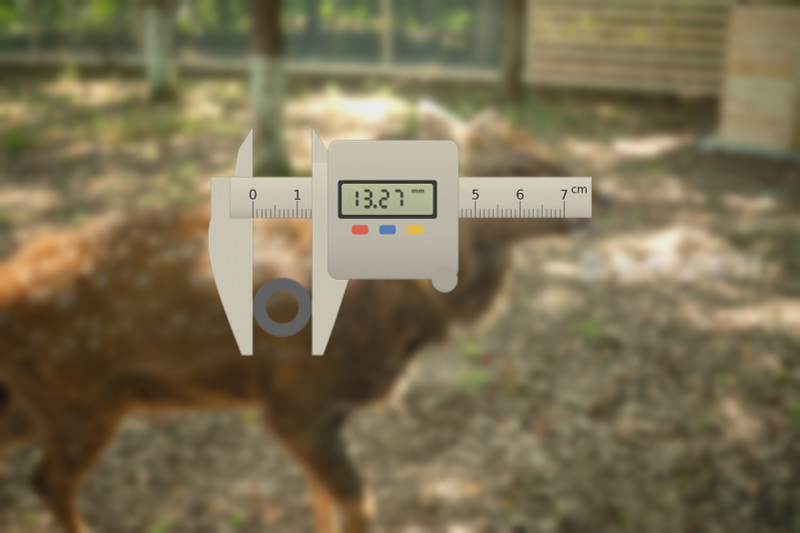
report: 13.27 (mm)
